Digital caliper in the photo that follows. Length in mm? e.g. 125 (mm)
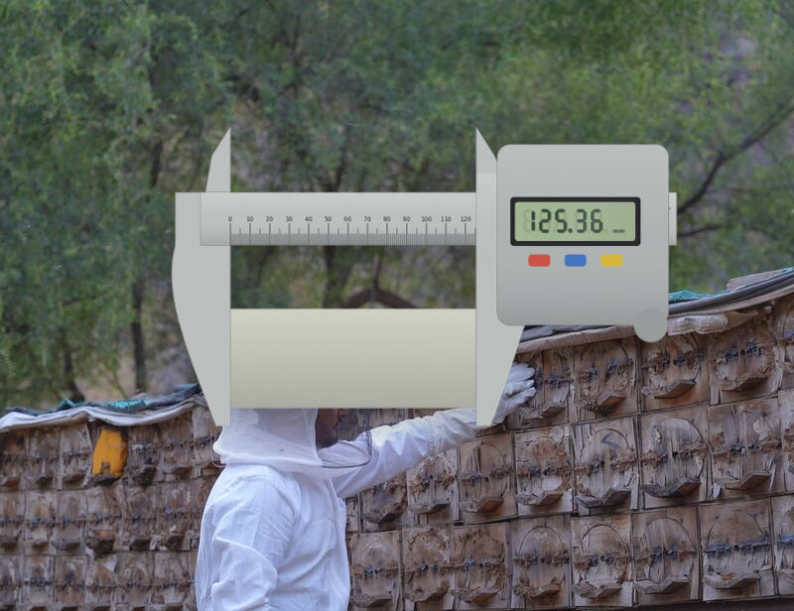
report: 125.36 (mm)
